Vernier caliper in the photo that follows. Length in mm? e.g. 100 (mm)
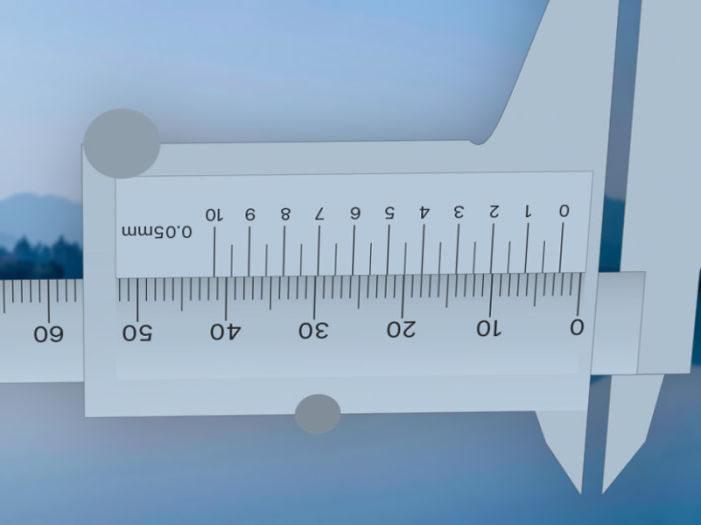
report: 2.4 (mm)
